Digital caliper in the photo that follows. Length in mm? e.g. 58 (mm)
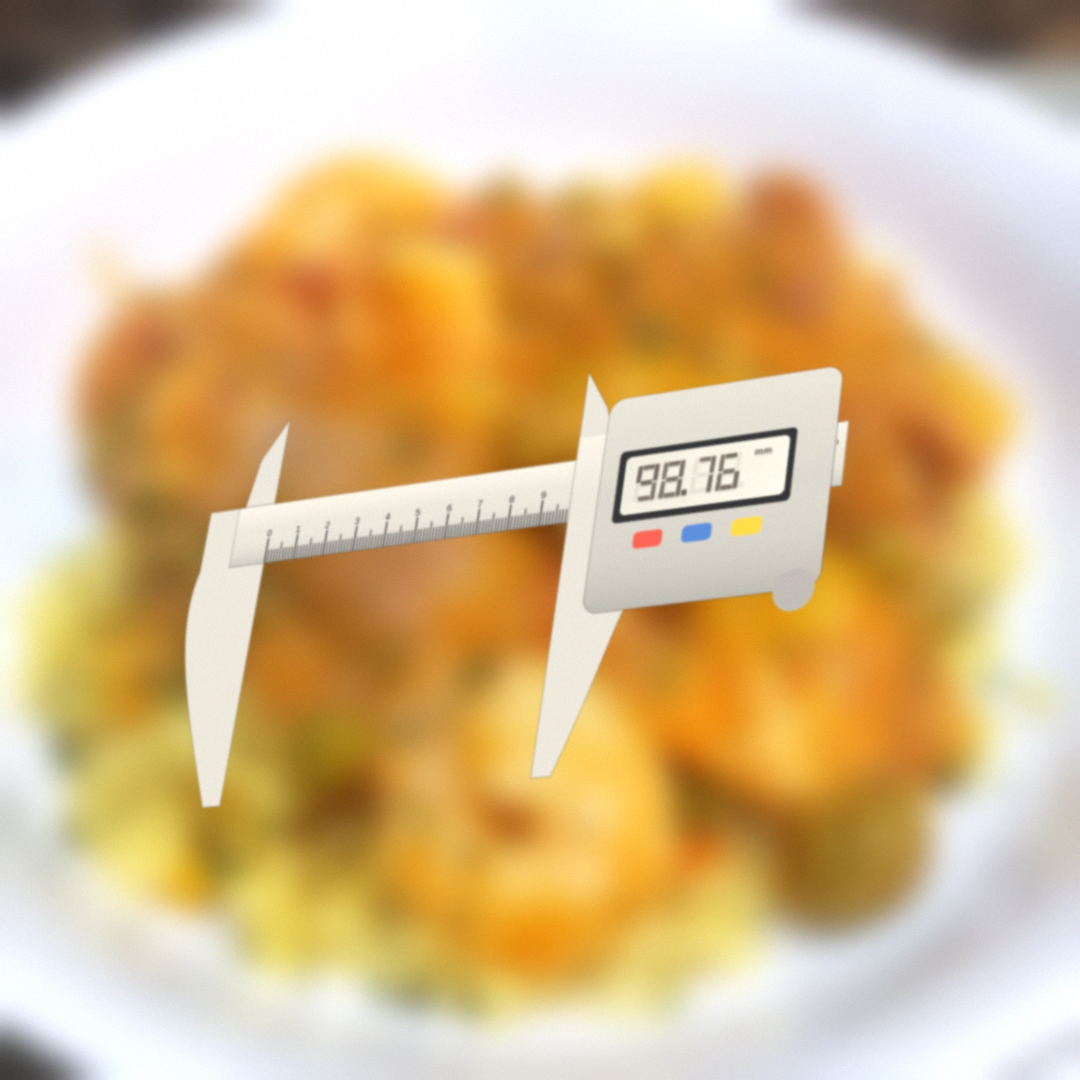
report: 98.76 (mm)
